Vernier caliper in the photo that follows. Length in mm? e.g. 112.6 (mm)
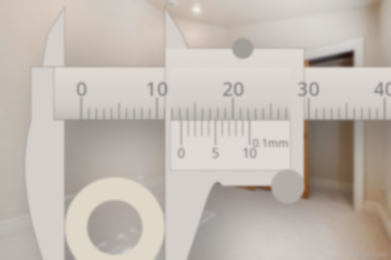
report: 13.2 (mm)
